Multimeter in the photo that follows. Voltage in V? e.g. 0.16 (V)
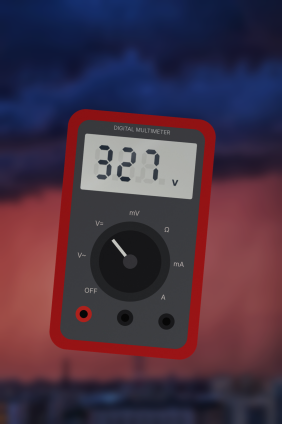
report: 327 (V)
